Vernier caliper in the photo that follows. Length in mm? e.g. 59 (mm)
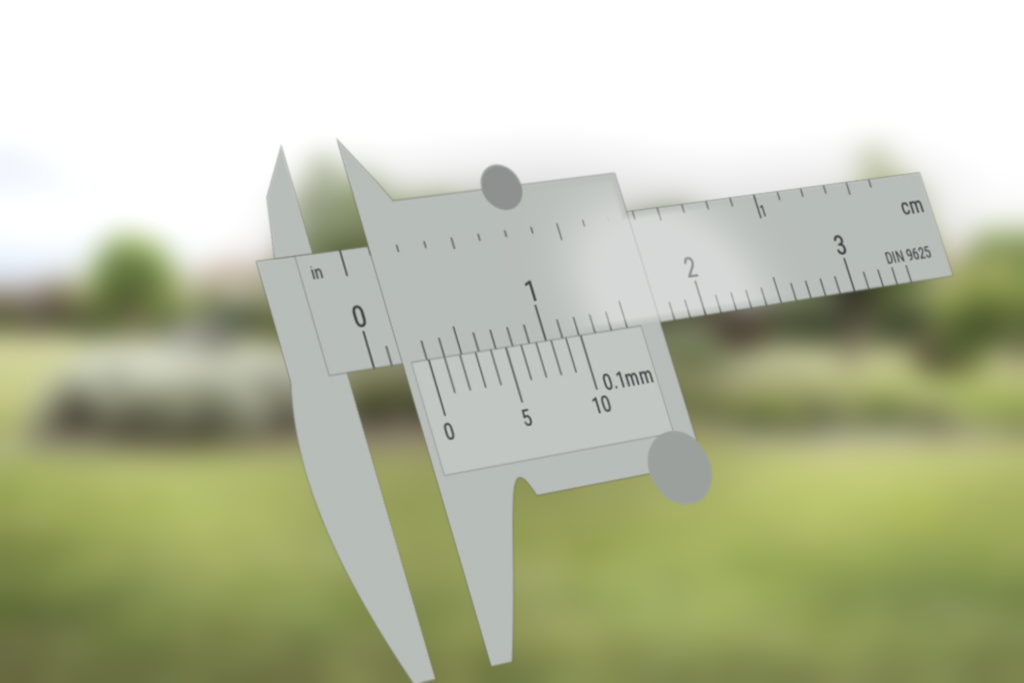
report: 3.1 (mm)
